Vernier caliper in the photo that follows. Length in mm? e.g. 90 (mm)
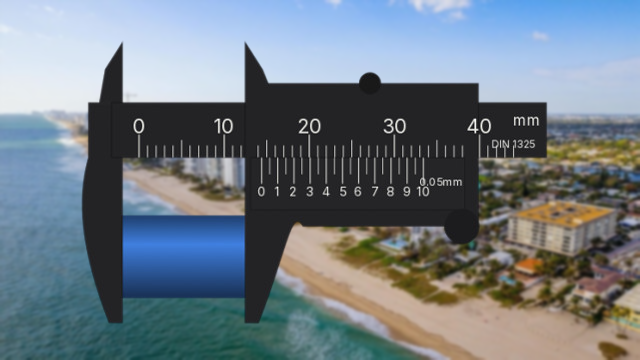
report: 14.4 (mm)
